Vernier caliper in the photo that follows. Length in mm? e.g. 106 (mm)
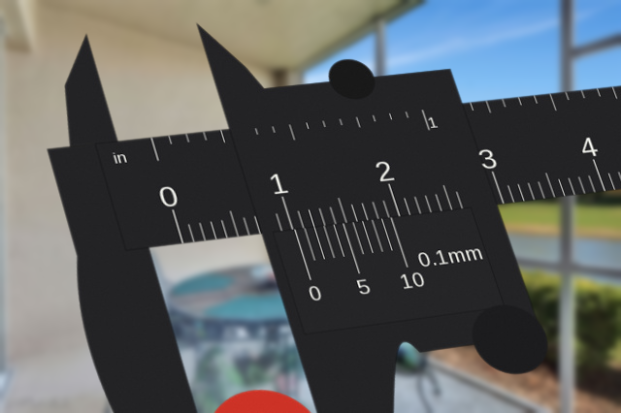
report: 10.2 (mm)
